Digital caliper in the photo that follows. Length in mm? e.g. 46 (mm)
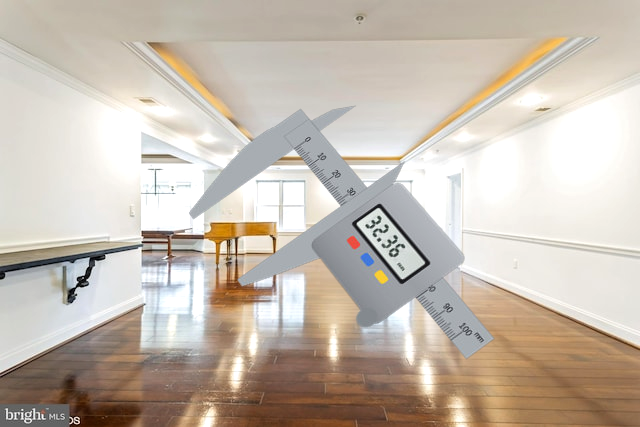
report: 32.36 (mm)
